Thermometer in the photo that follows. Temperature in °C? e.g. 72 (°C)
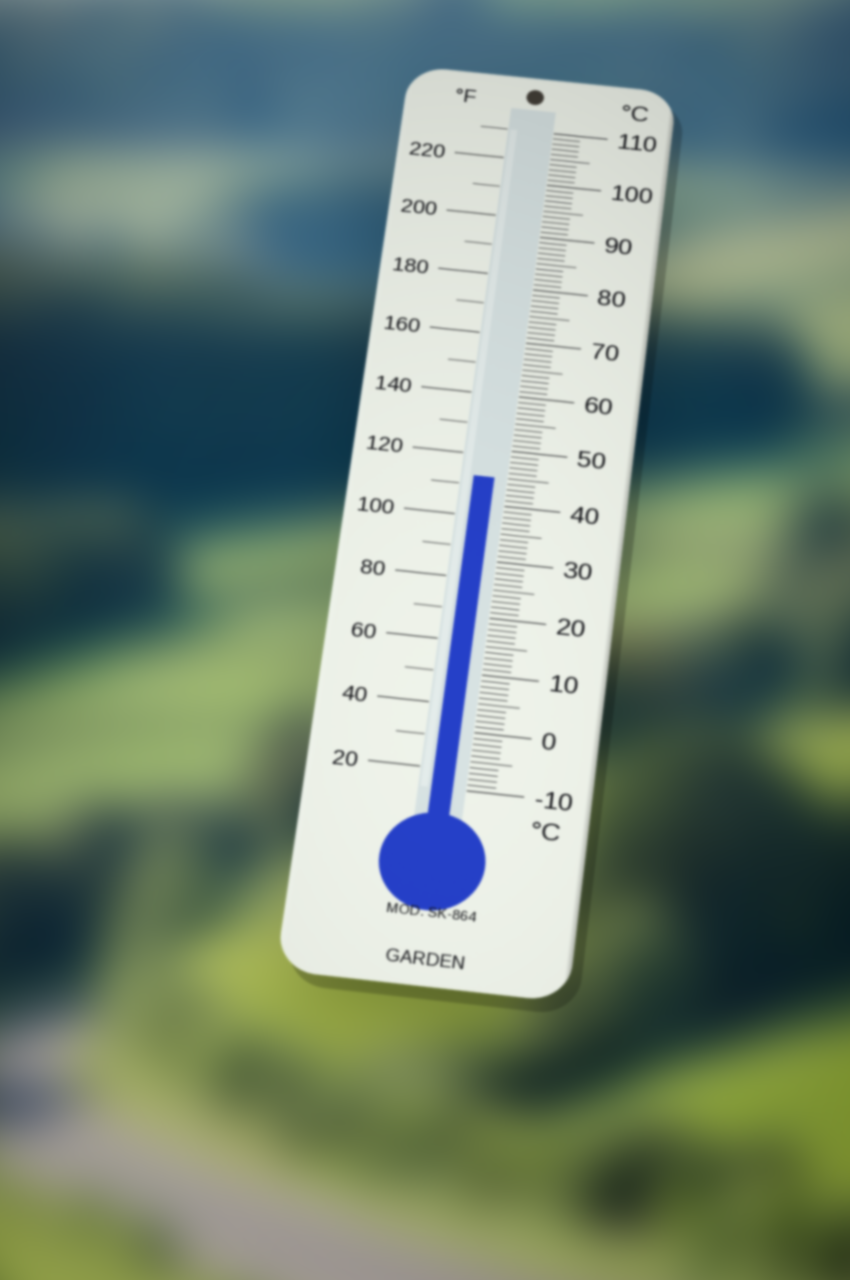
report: 45 (°C)
